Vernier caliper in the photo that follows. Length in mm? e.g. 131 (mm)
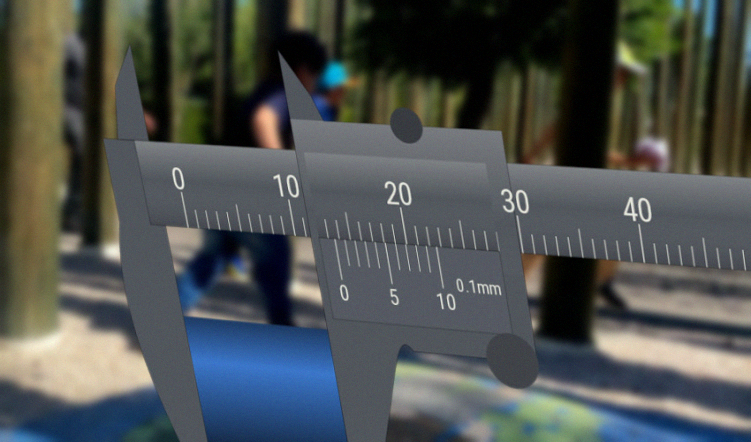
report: 13.6 (mm)
